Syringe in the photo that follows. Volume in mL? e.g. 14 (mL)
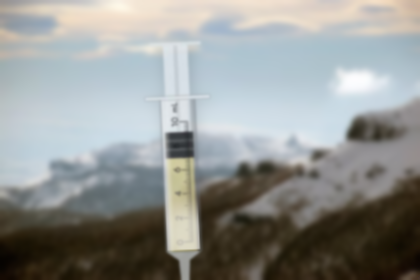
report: 7 (mL)
